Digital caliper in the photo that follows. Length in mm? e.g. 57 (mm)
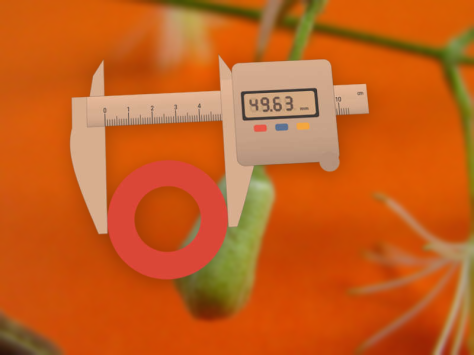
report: 49.63 (mm)
